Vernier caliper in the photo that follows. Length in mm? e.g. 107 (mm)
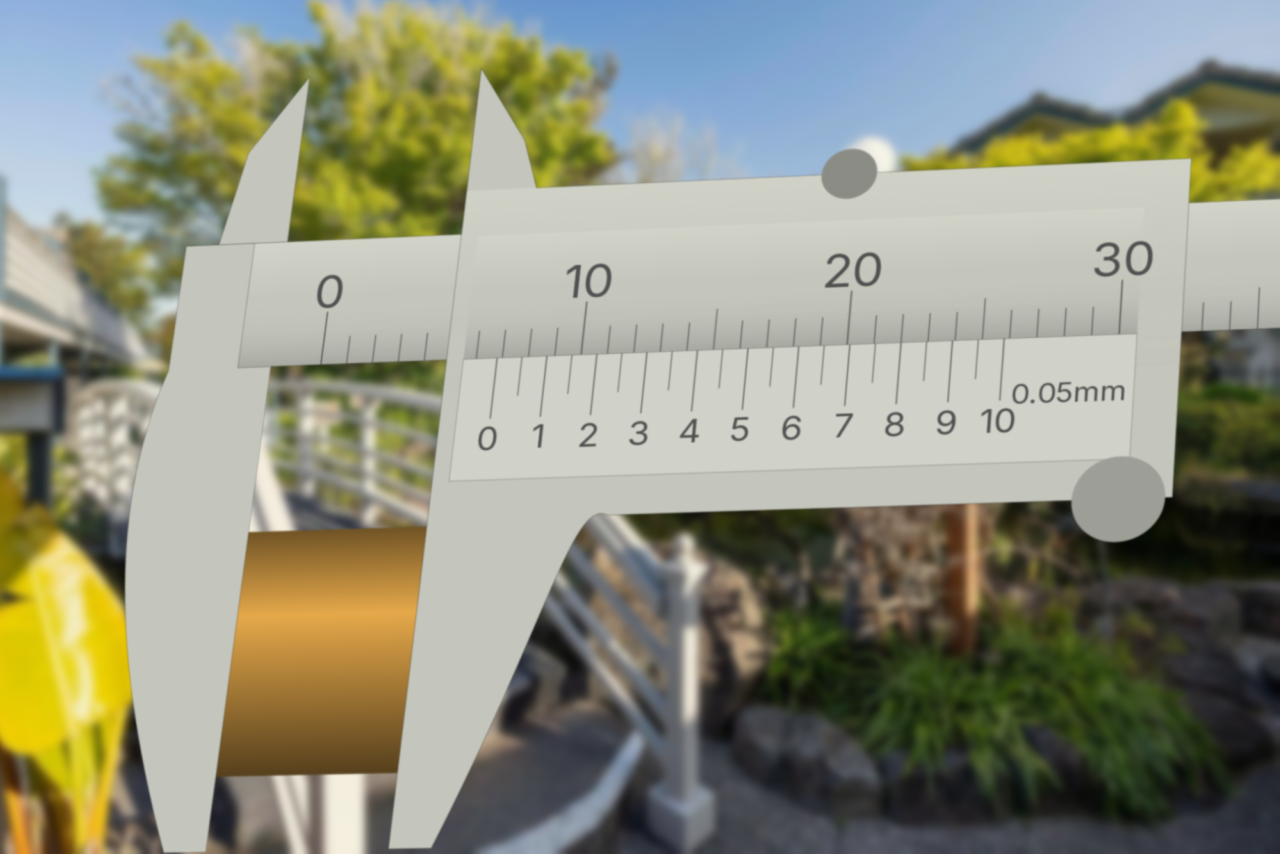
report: 6.8 (mm)
